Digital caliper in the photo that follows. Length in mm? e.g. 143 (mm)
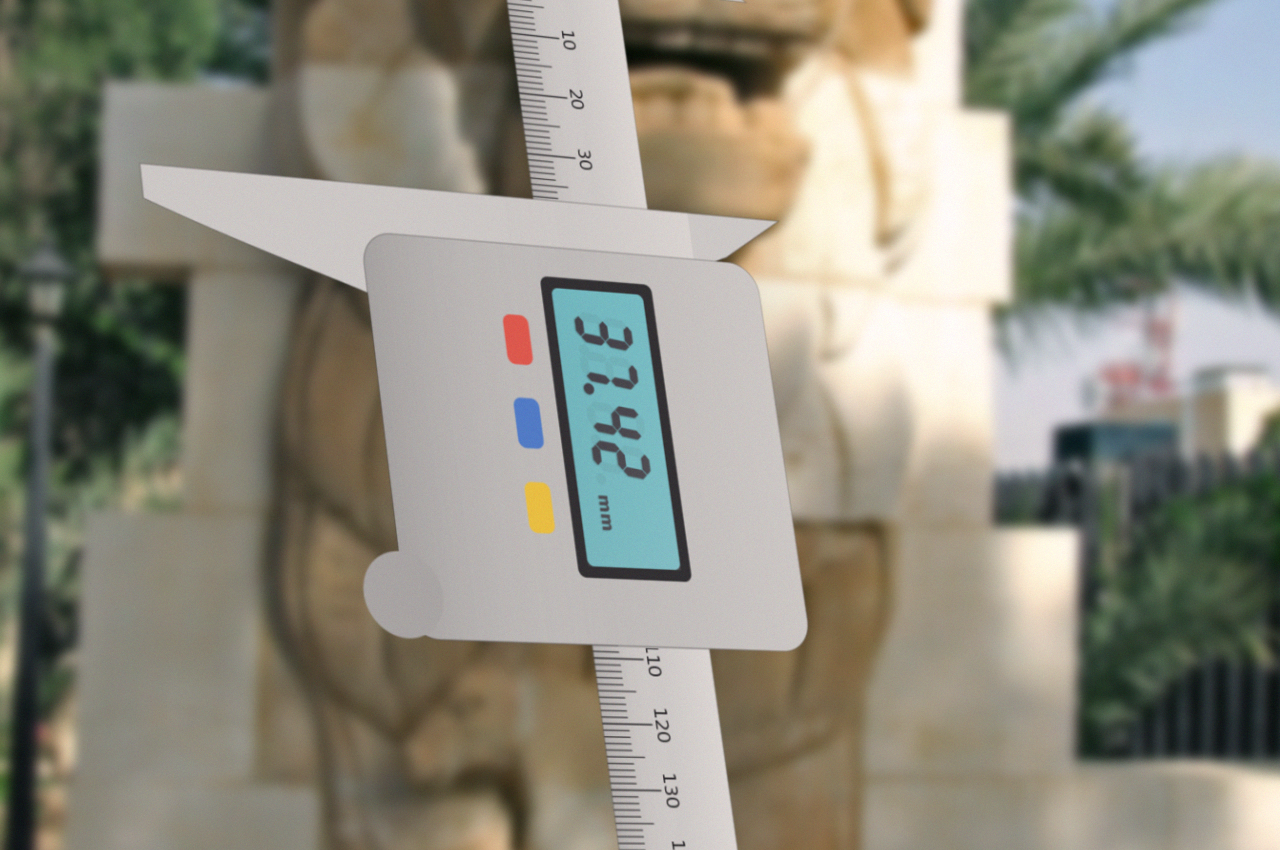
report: 37.42 (mm)
